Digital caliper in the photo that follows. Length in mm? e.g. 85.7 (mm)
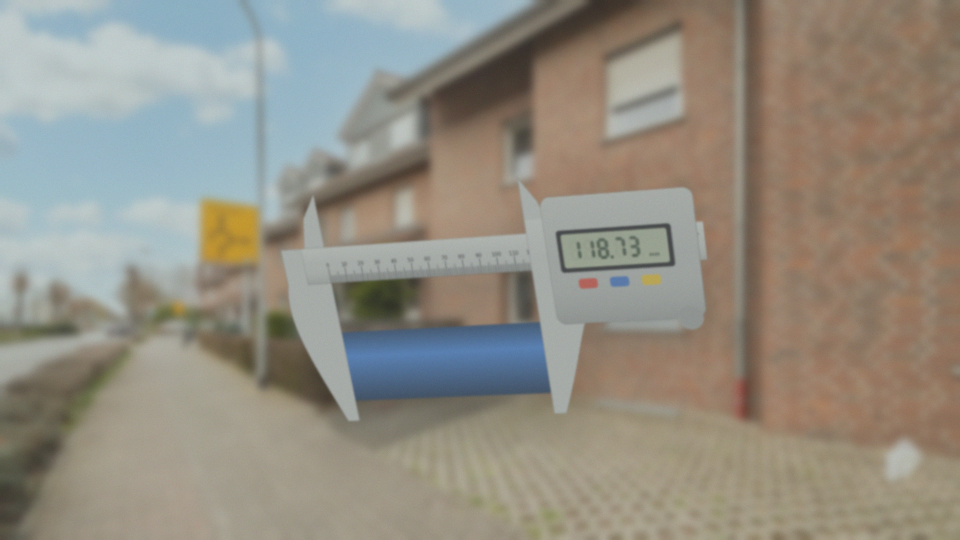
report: 118.73 (mm)
